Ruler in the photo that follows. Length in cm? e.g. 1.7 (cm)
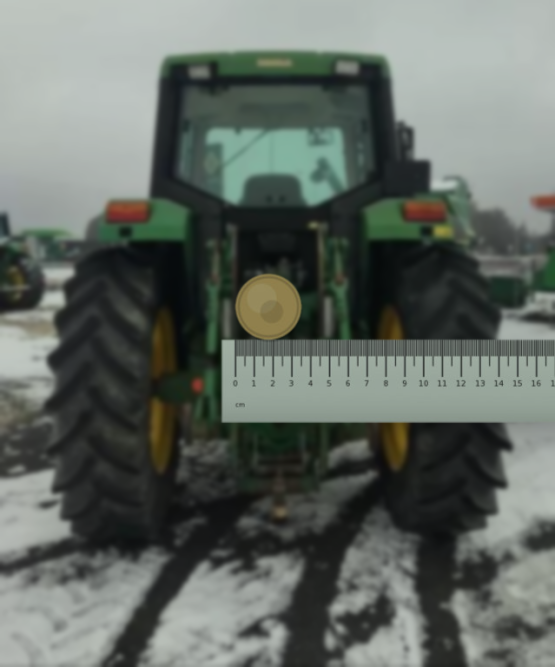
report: 3.5 (cm)
